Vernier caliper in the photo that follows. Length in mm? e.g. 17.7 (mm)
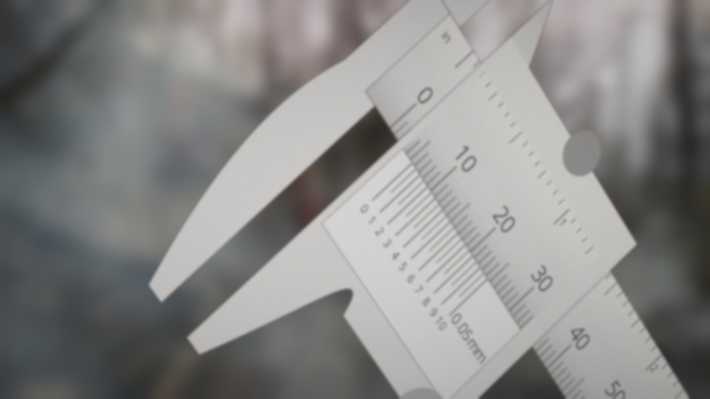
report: 5.5 (mm)
